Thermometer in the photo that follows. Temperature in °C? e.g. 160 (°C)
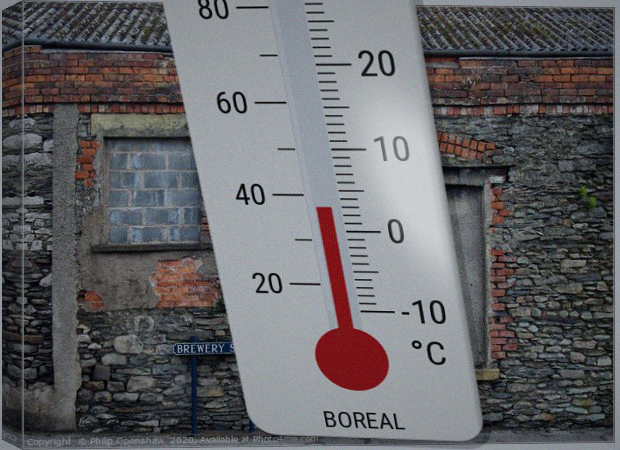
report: 3 (°C)
